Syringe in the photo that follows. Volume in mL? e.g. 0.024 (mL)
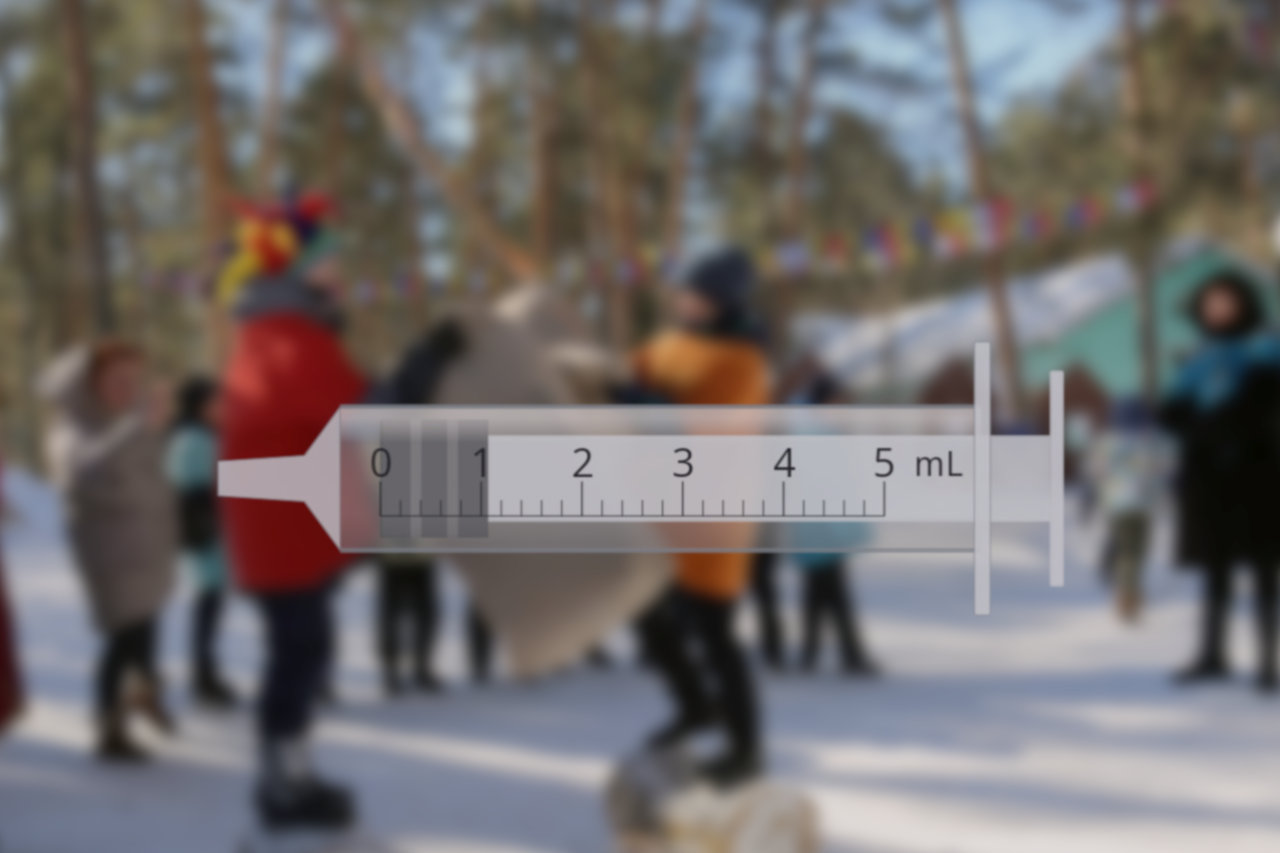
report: 0 (mL)
